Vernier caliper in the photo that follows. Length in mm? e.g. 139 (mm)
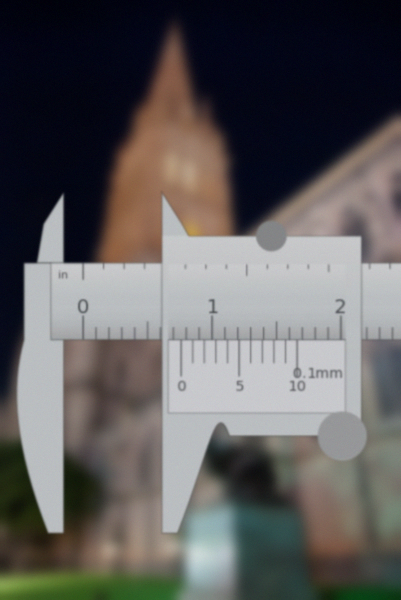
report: 7.6 (mm)
